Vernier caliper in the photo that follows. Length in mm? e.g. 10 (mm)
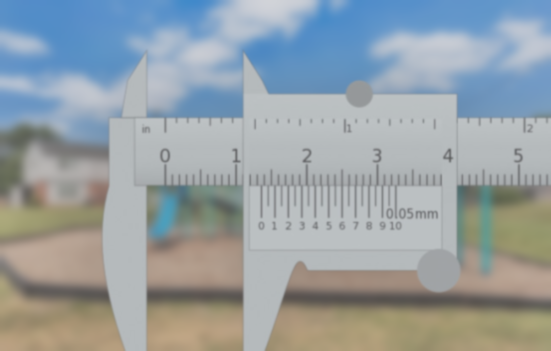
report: 13.6 (mm)
